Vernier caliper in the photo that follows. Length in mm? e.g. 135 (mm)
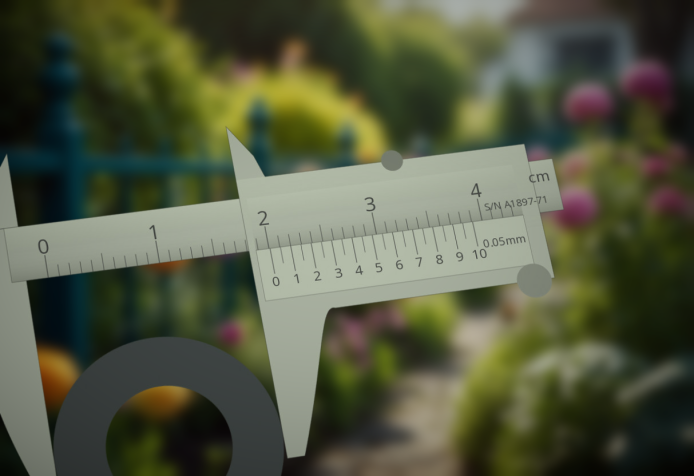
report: 20.1 (mm)
